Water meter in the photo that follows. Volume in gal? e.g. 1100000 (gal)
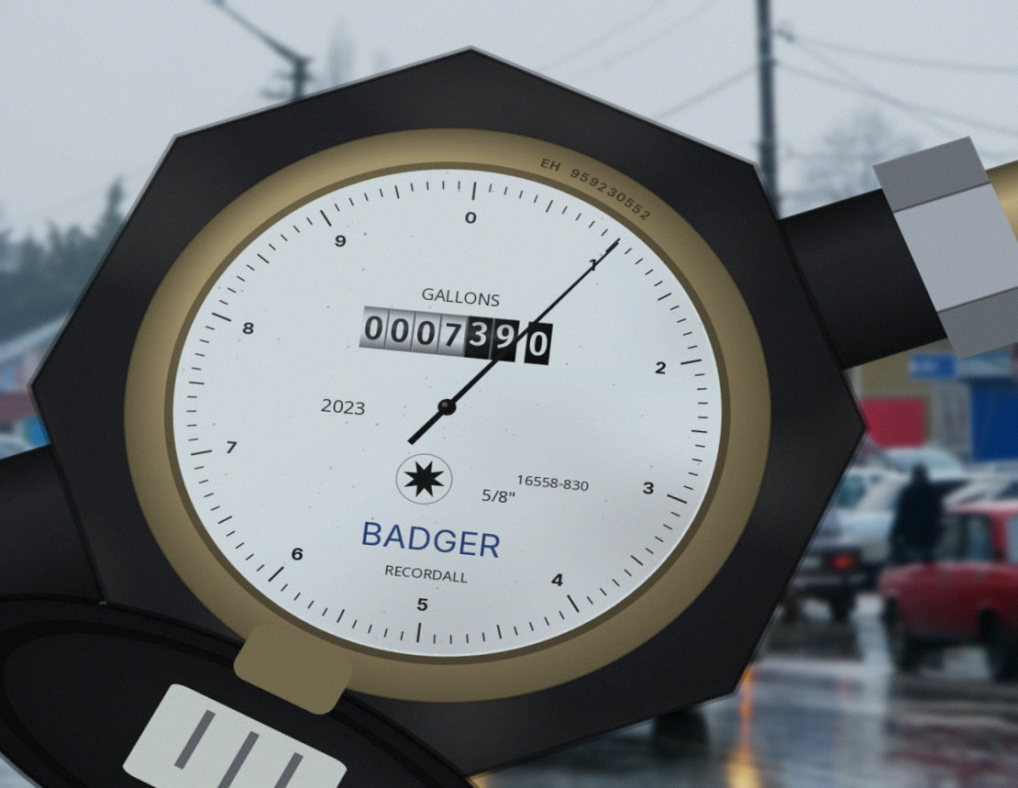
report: 7391.0 (gal)
